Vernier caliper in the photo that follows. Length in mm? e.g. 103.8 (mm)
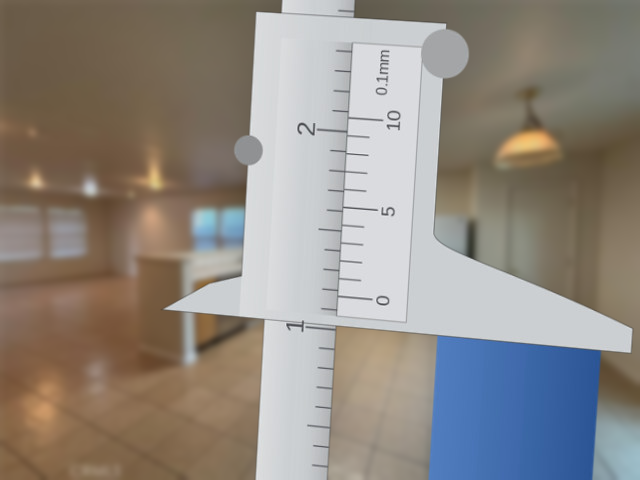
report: 11.7 (mm)
